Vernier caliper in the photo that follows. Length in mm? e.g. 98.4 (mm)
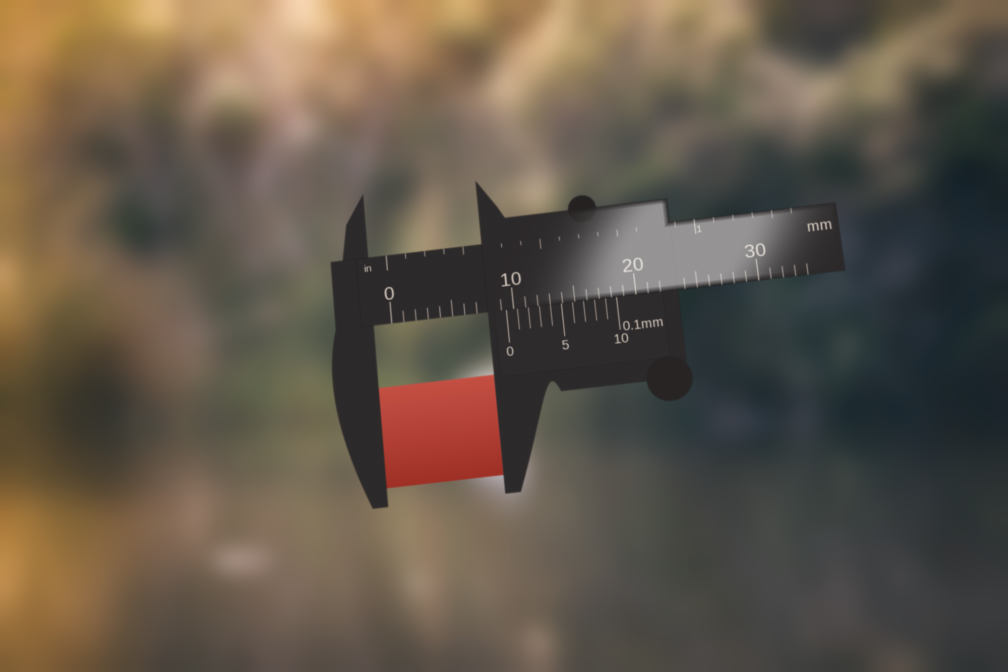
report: 9.4 (mm)
